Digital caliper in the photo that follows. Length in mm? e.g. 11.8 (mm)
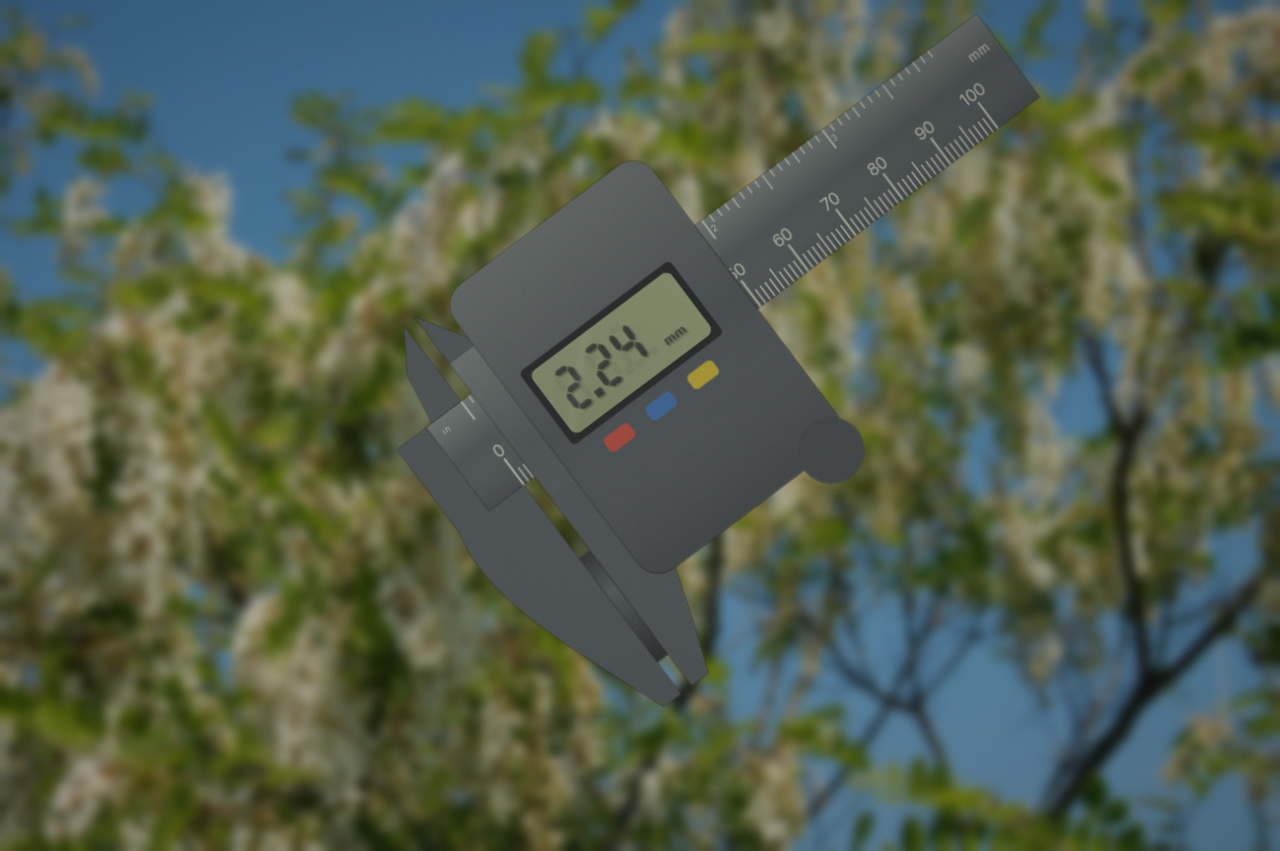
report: 2.24 (mm)
